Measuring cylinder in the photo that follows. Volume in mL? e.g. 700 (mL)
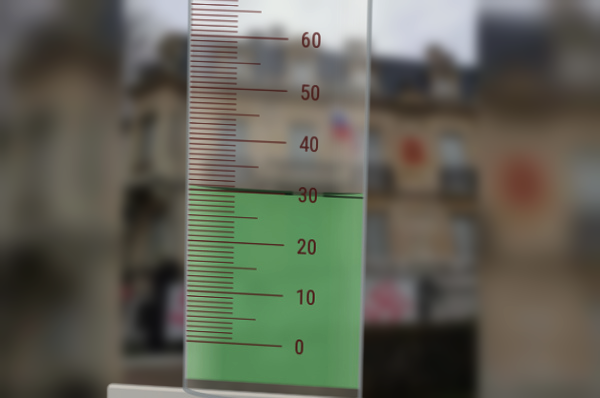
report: 30 (mL)
